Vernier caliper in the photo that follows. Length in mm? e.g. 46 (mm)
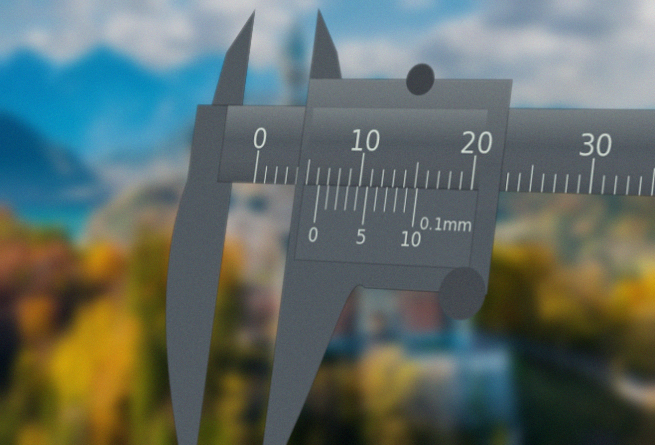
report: 6.2 (mm)
